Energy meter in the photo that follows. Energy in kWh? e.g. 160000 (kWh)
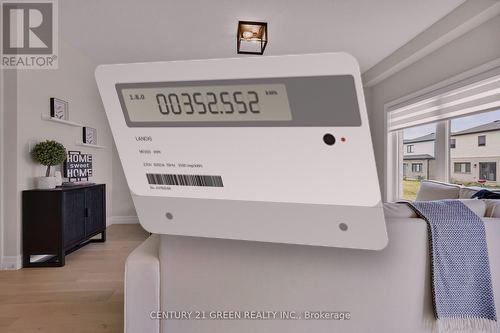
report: 352.552 (kWh)
